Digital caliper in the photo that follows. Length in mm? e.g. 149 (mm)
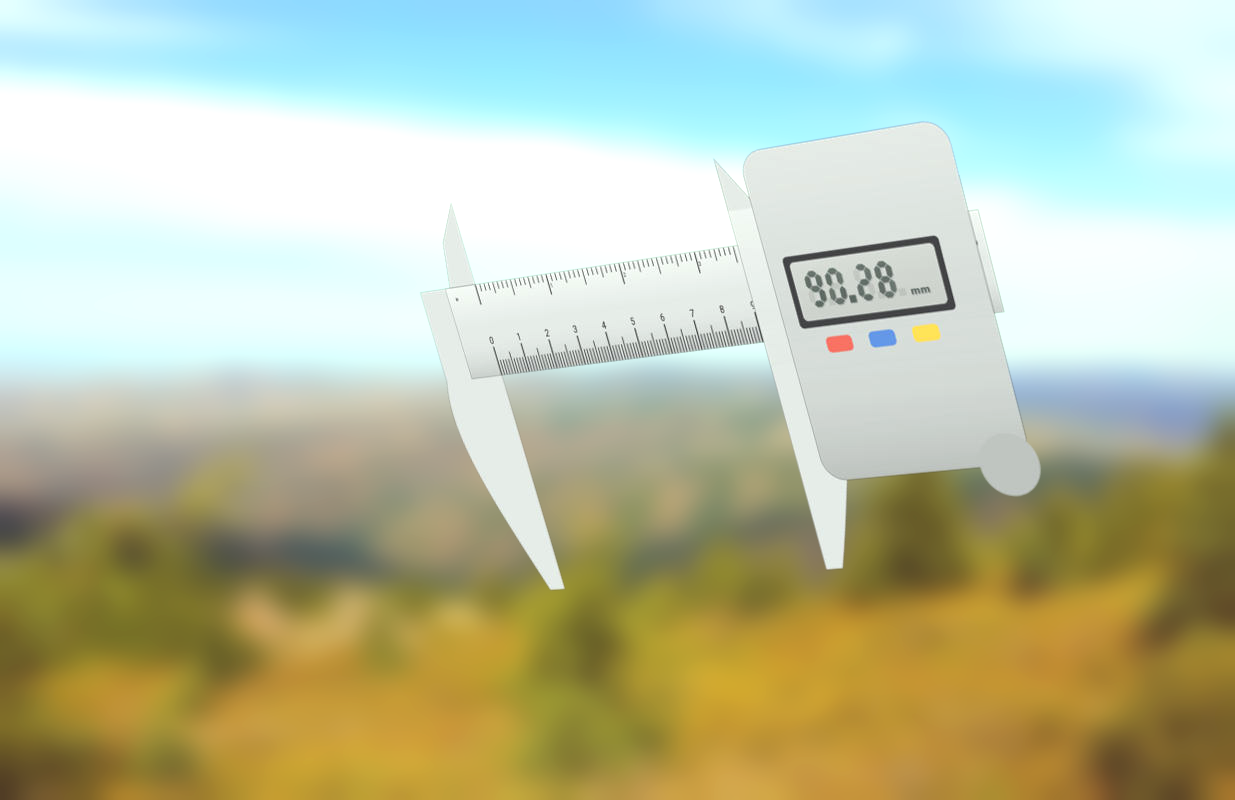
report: 90.28 (mm)
